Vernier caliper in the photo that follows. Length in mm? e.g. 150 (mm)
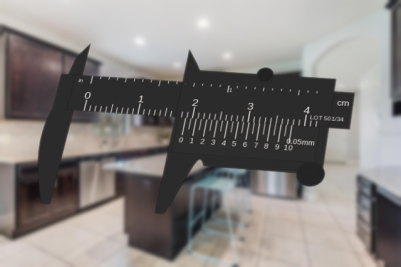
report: 18.8 (mm)
